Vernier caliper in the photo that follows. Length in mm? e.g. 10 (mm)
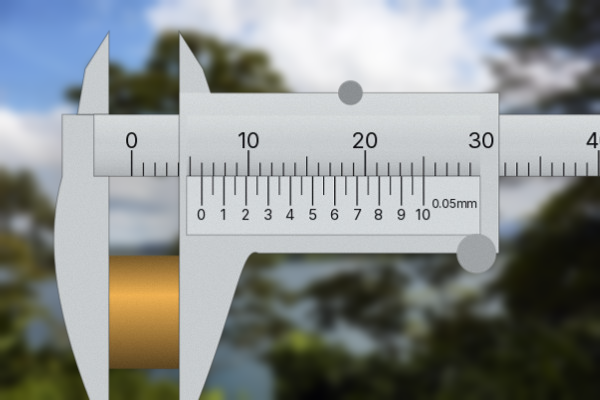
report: 6.0 (mm)
